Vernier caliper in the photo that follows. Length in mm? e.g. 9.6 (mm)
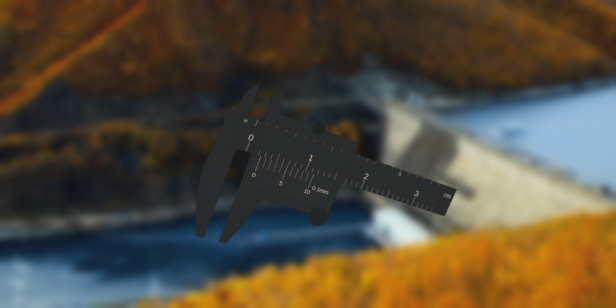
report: 2.4 (mm)
